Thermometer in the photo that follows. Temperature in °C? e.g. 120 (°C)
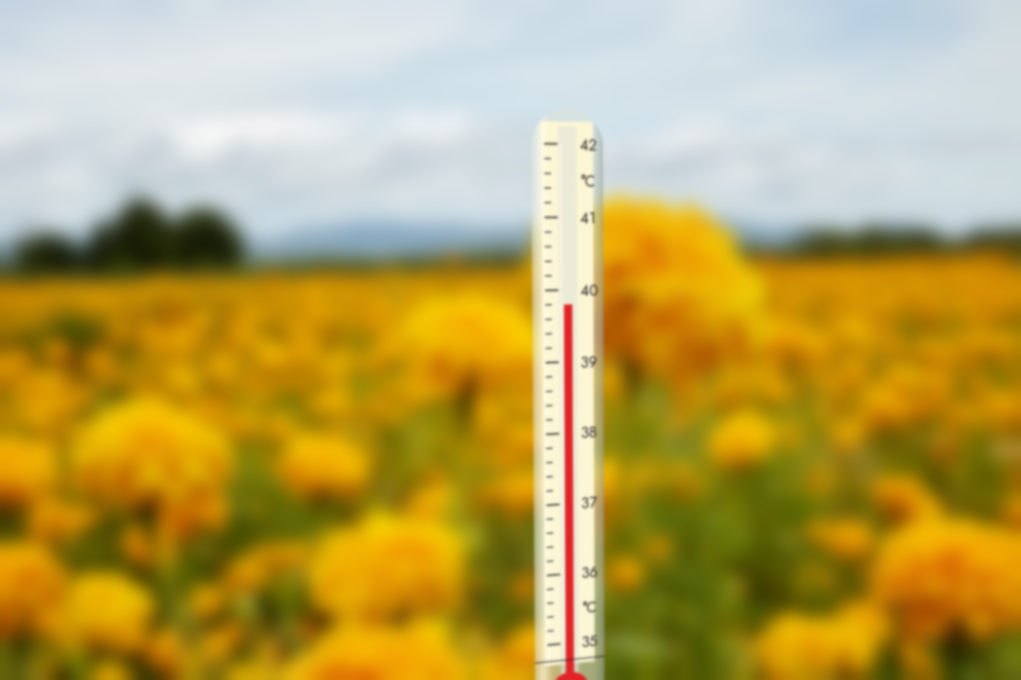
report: 39.8 (°C)
